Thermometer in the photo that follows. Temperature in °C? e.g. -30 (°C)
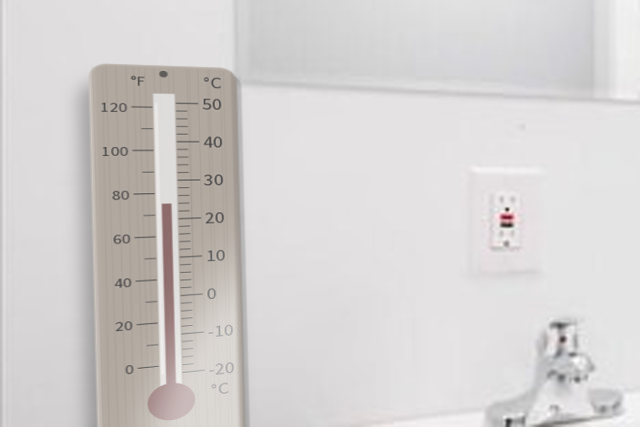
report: 24 (°C)
